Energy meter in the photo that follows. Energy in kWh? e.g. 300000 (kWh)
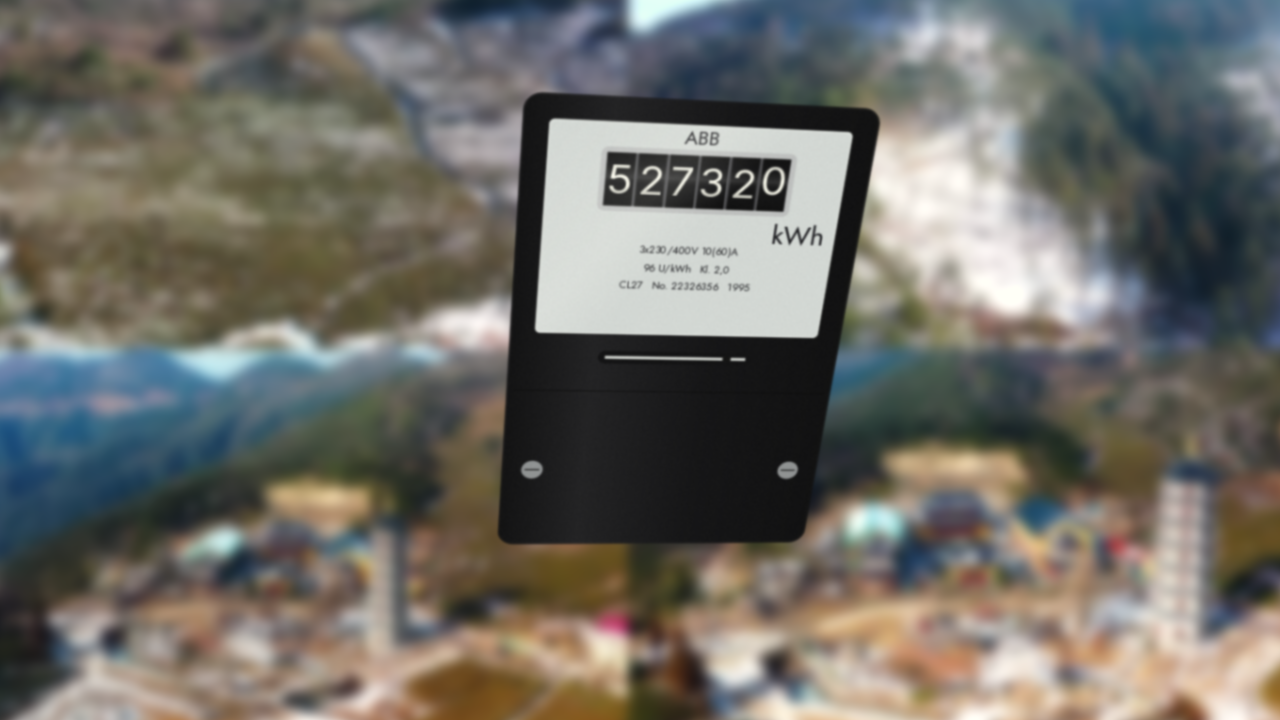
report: 527320 (kWh)
